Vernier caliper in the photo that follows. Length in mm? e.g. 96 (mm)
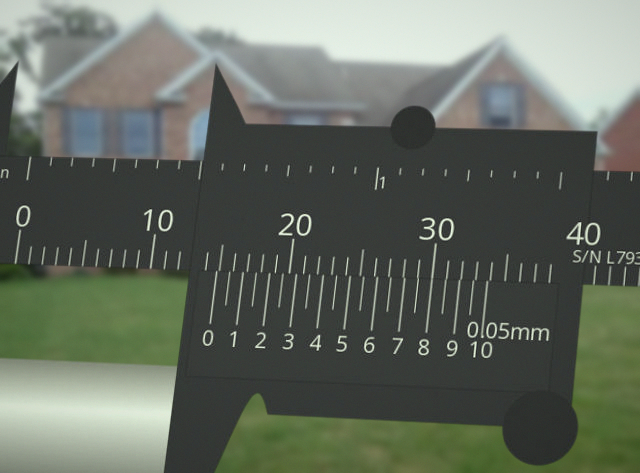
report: 14.8 (mm)
